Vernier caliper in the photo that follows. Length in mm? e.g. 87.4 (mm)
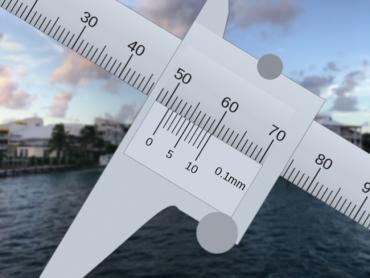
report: 50.8 (mm)
